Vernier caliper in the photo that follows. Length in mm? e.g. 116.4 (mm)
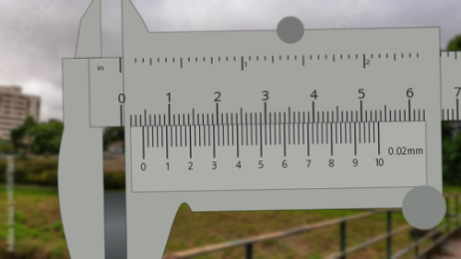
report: 4.5 (mm)
